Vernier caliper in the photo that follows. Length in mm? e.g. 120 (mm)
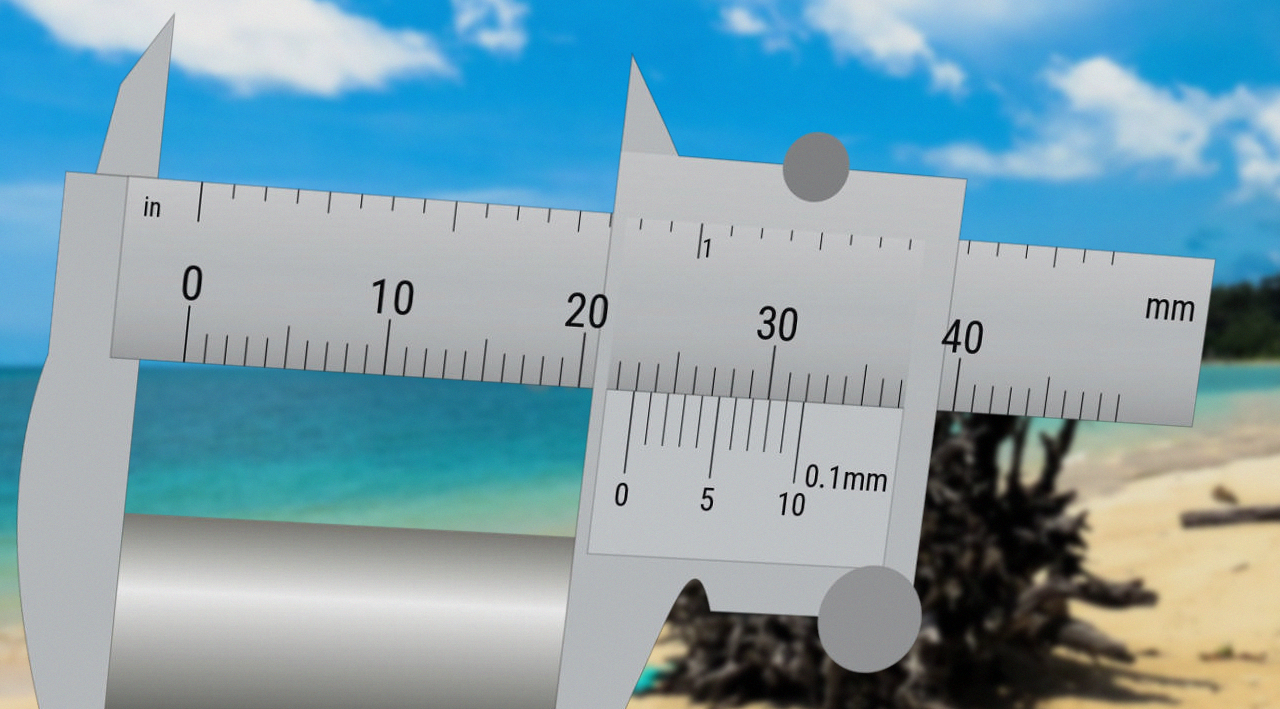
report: 22.9 (mm)
